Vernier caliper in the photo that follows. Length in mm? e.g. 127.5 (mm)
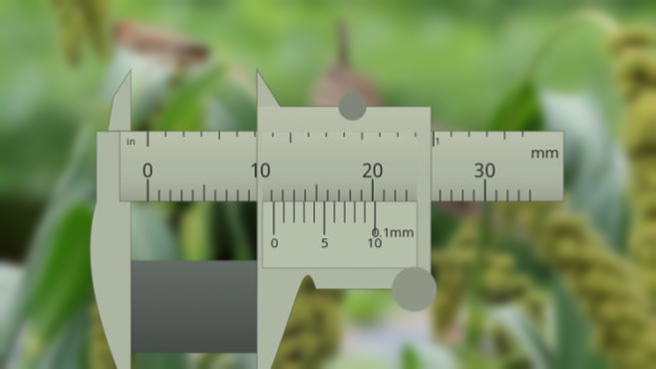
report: 11.2 (mm)
